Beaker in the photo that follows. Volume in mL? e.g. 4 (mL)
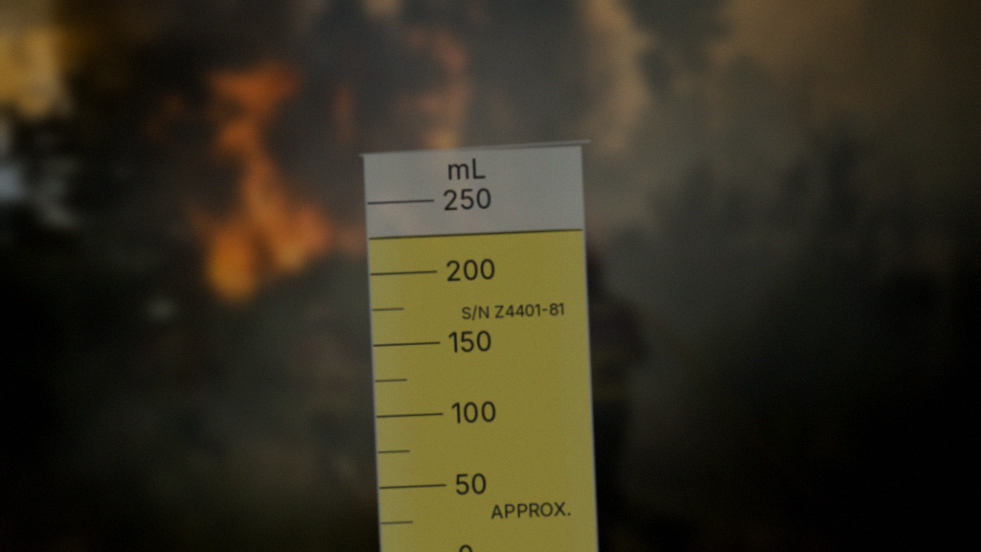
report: 225 (mL)
